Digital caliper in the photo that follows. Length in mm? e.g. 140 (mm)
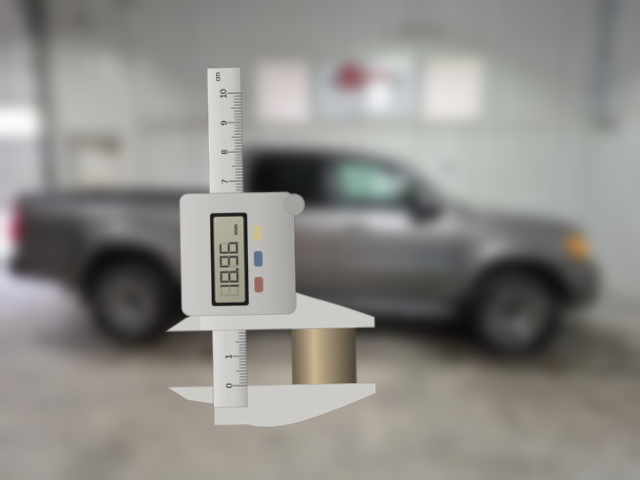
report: 18.96 (mm)
